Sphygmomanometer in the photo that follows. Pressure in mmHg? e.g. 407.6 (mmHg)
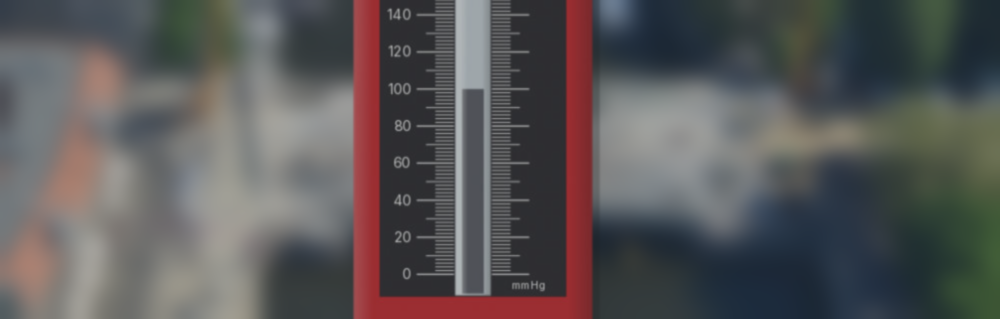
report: 100 (mmHg)
